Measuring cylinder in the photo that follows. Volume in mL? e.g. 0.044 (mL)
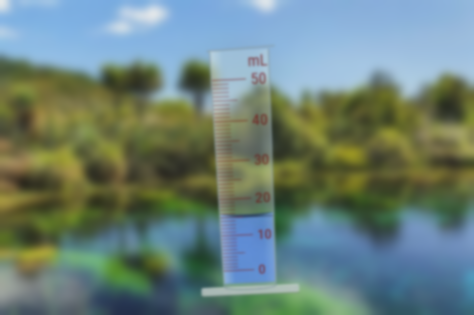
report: 15 (mL)
